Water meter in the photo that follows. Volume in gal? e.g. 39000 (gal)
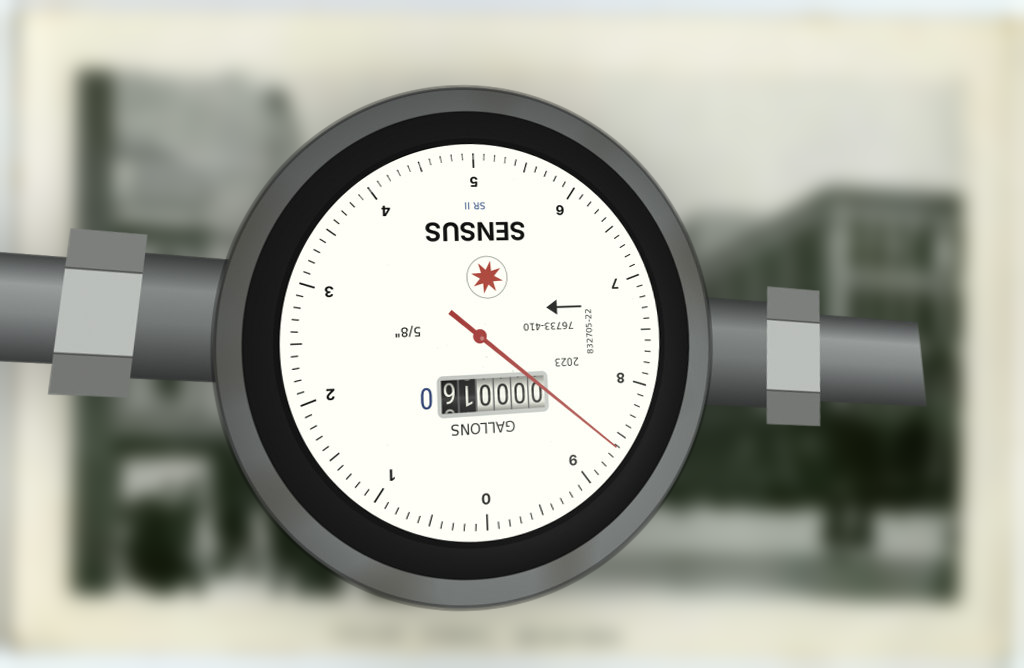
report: 158.6 (gal)
